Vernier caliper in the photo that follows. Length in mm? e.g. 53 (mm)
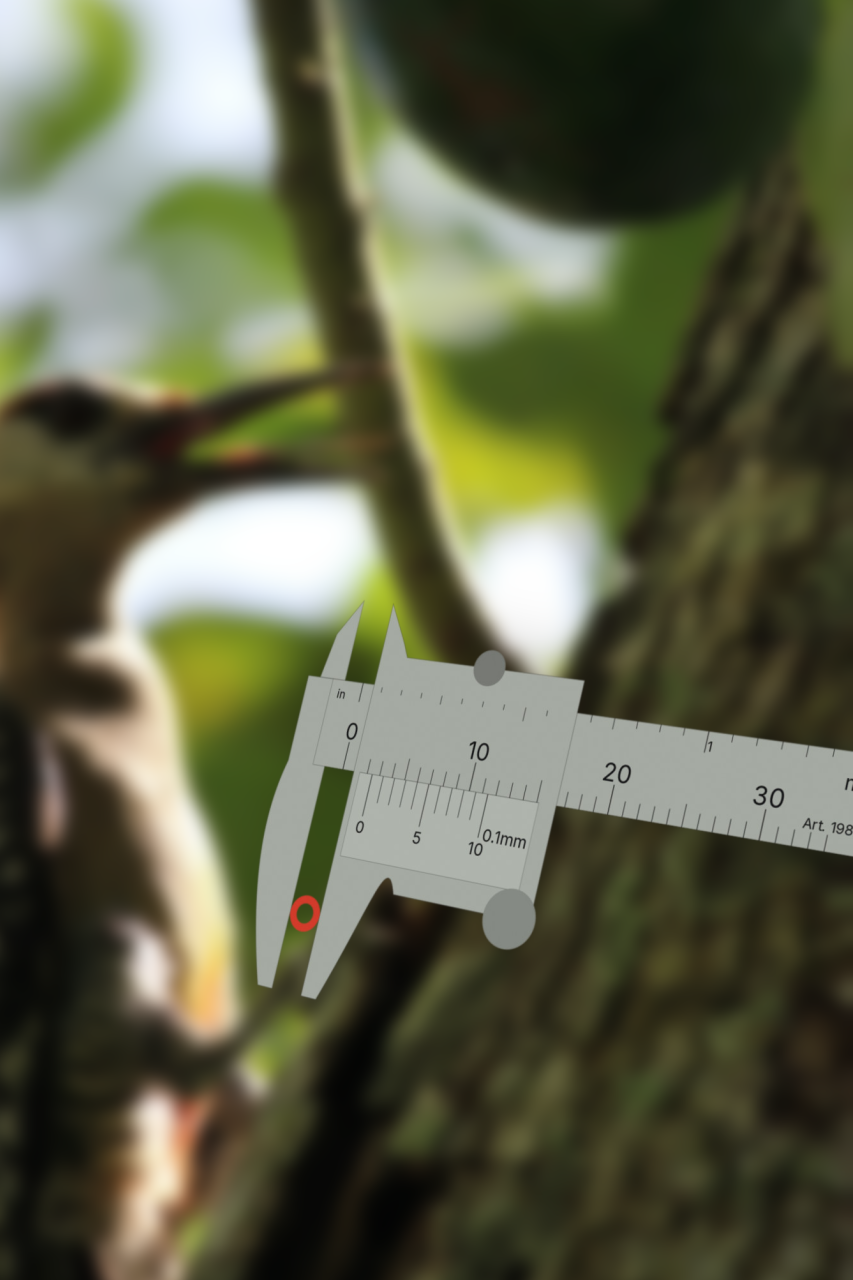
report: 2.4 (mm)
